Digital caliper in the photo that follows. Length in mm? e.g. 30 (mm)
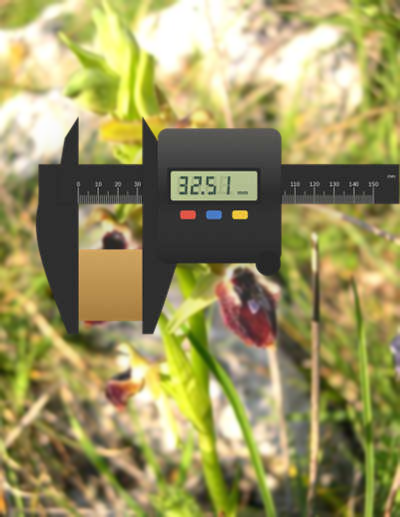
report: 32.51 (mm)
